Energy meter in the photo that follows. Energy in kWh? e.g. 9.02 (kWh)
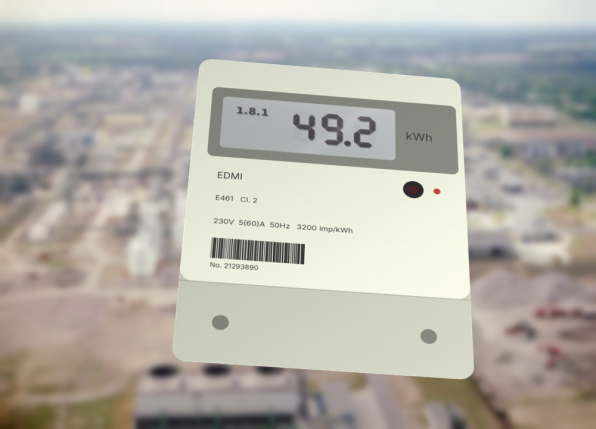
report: 49.2 (kWh)
